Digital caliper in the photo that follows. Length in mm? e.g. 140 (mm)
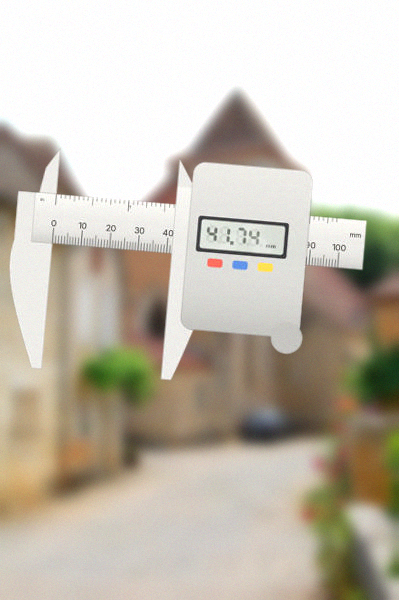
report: 41.74 (mm)
